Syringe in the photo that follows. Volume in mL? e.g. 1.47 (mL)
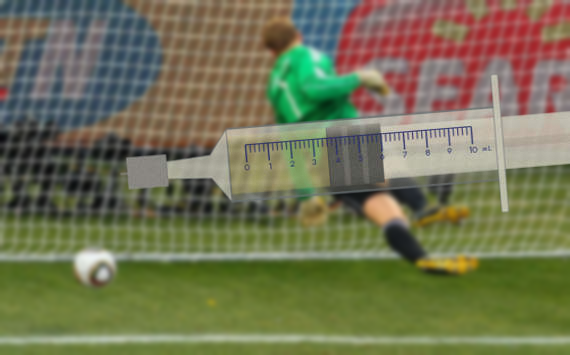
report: 3.6 (mL)
